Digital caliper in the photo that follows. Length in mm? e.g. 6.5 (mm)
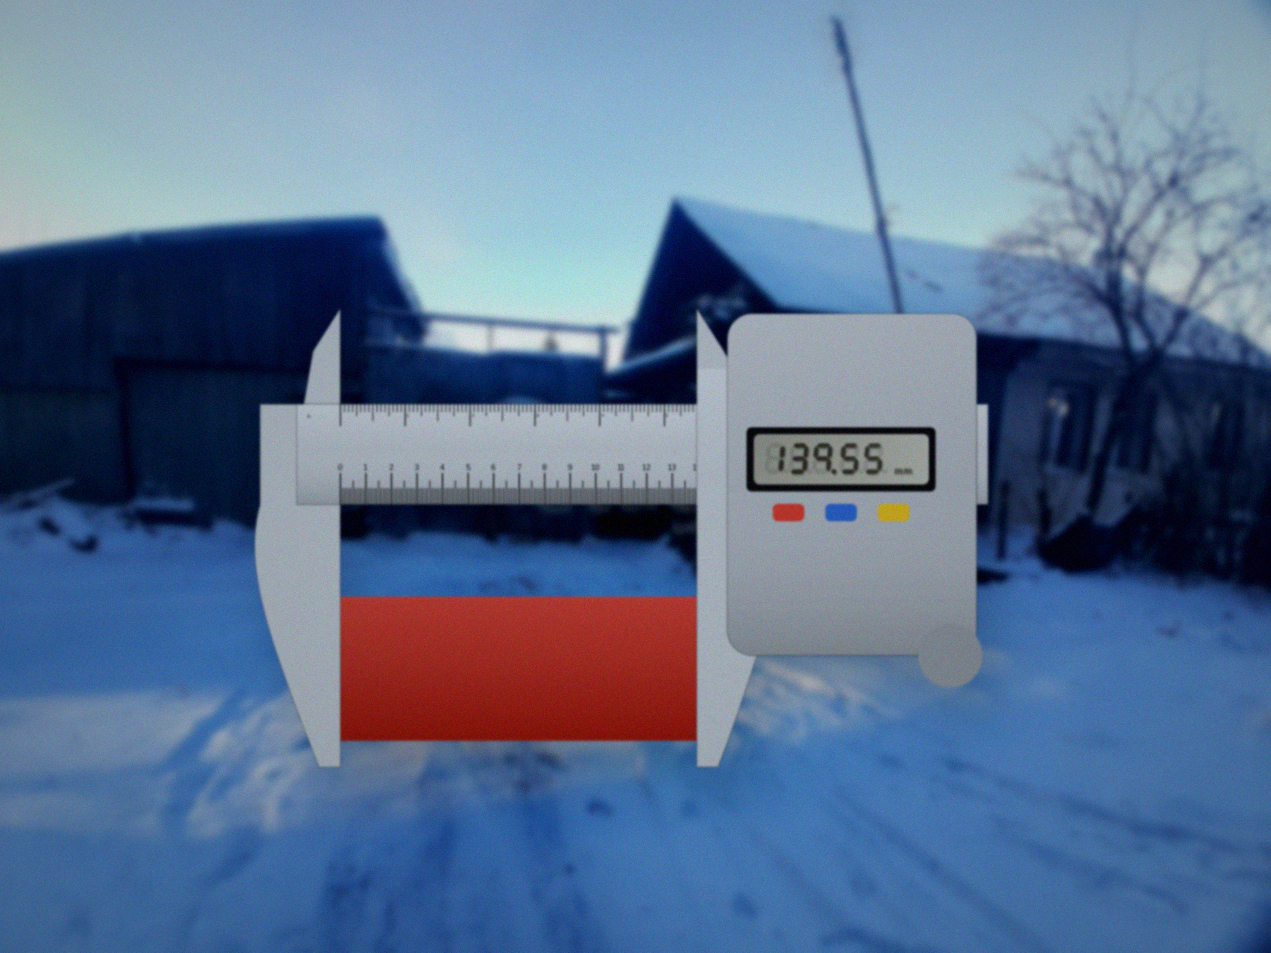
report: 139.55 (mm)
